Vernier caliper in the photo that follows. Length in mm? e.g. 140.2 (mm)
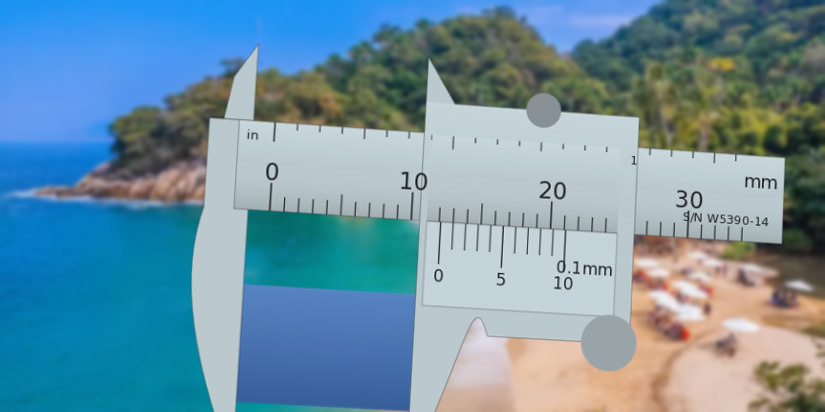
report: 12.1 (mm)
